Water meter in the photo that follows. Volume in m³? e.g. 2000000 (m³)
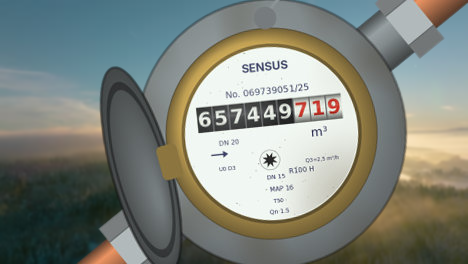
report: 657449.719 (m³)
